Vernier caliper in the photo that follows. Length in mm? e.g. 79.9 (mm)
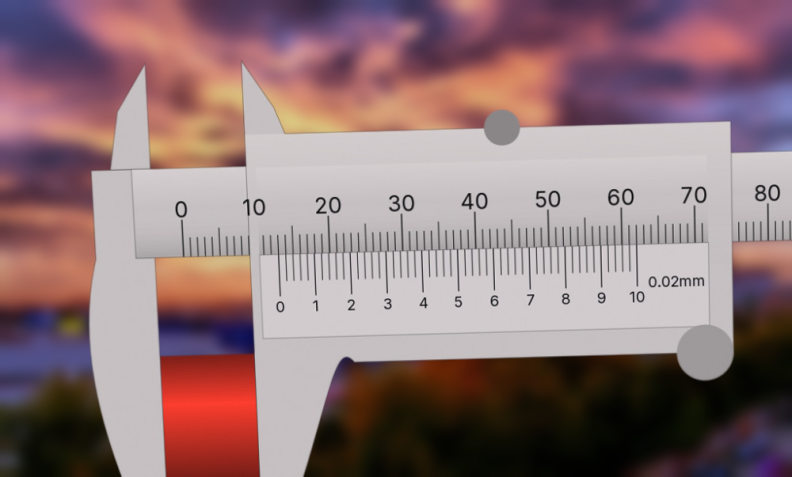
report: 13.0 (mm)
